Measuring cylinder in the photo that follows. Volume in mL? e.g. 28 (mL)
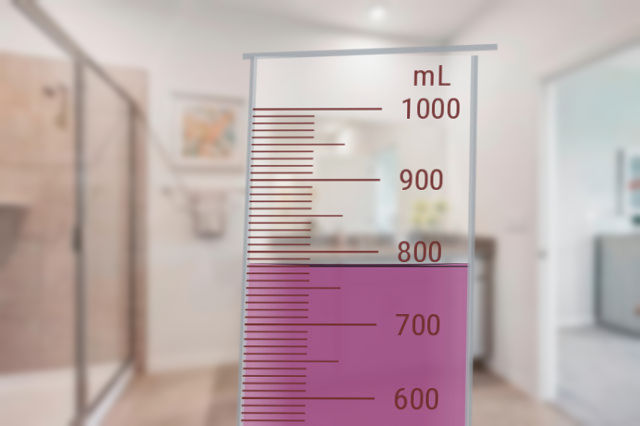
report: 780 (mL)
